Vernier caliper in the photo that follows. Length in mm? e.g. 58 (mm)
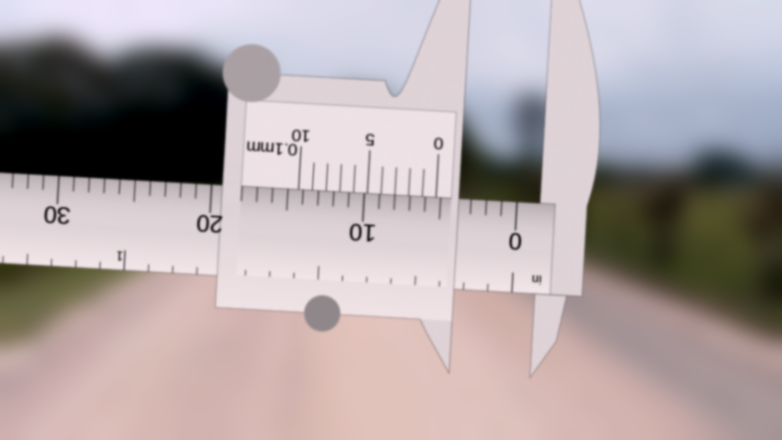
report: 5.3 (mm)
